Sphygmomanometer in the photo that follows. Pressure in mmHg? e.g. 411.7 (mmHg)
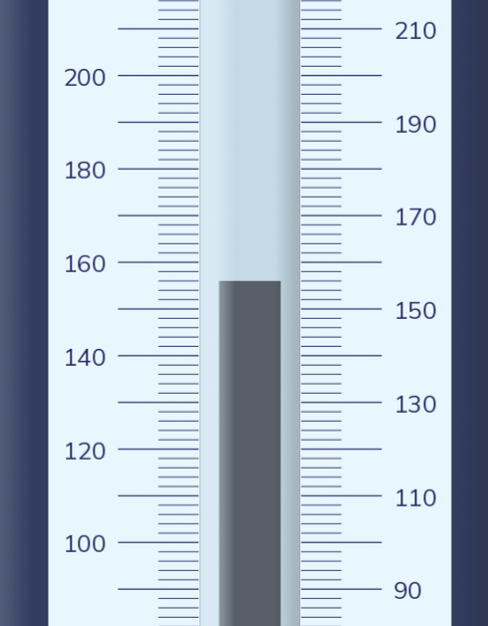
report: 156 (mmHg)
